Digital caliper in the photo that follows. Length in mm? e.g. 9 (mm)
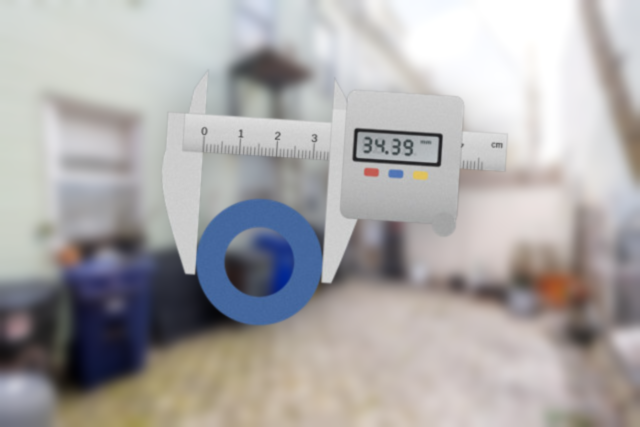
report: 34.39 (mm)
